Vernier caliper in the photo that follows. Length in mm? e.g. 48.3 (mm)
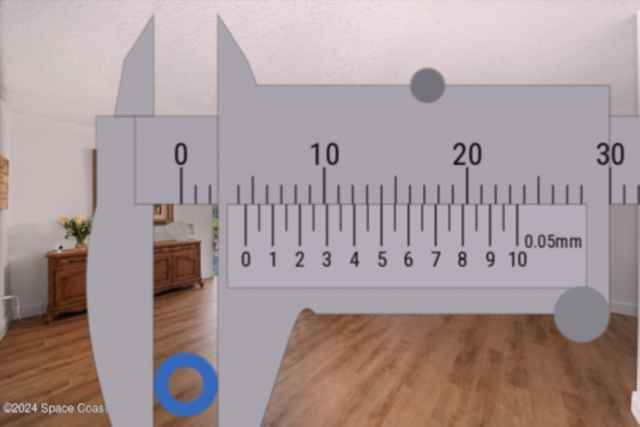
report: 4.5 (mm)
